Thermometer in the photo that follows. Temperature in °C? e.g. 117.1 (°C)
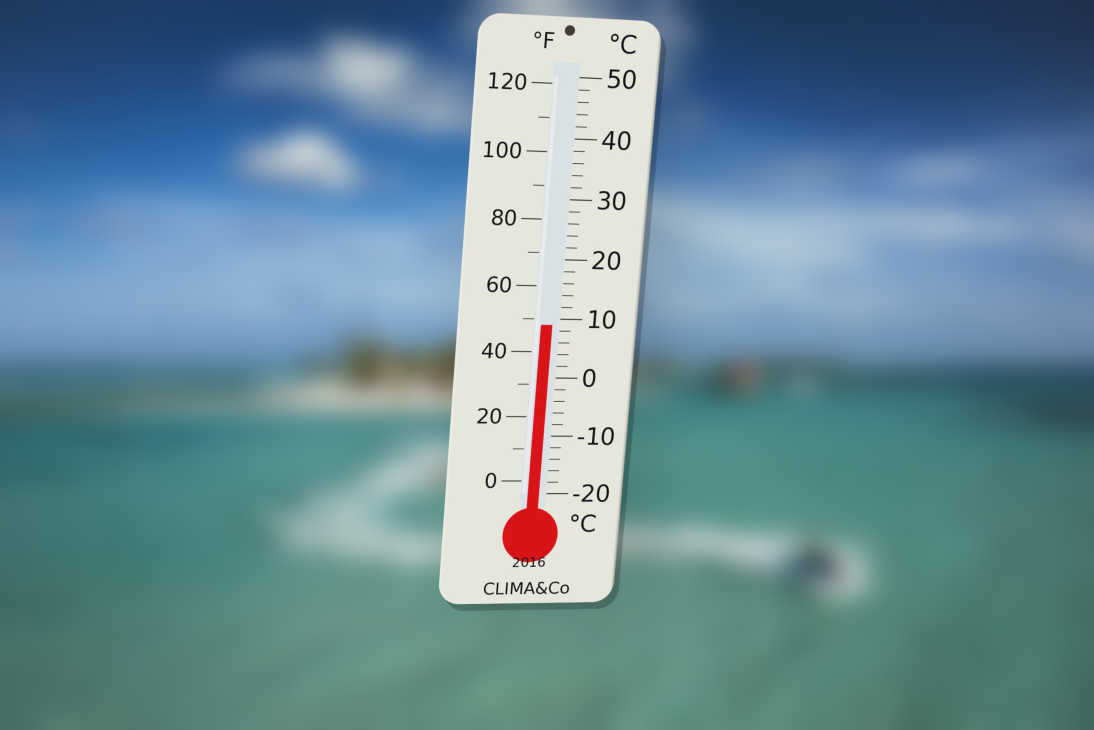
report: 9 (°C)
